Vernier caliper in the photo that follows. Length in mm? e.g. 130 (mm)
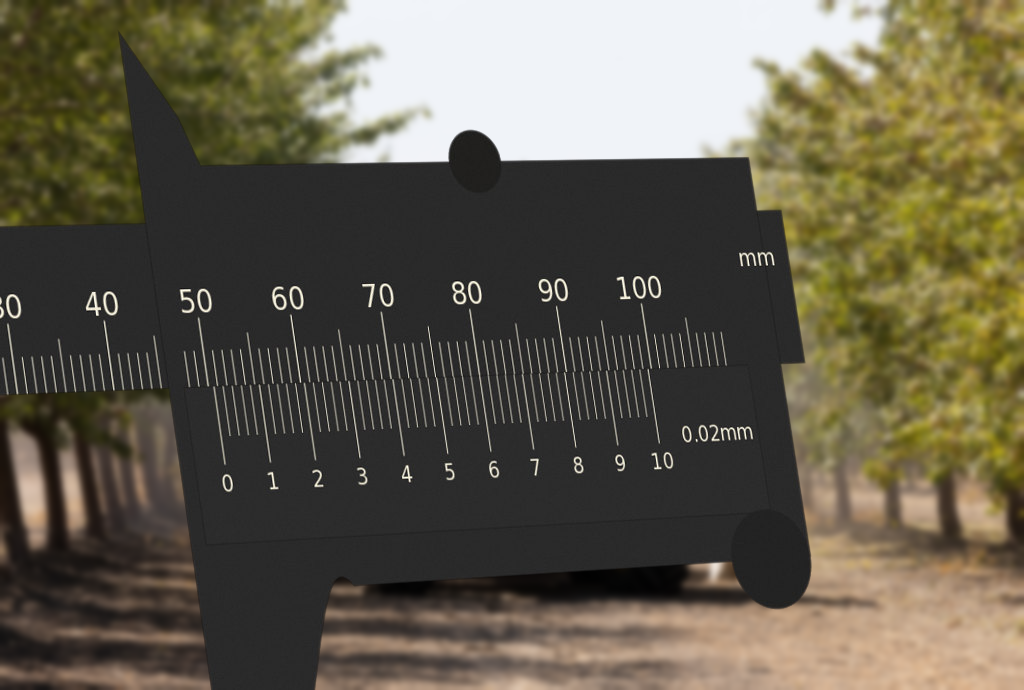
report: 50.6 (mm)
